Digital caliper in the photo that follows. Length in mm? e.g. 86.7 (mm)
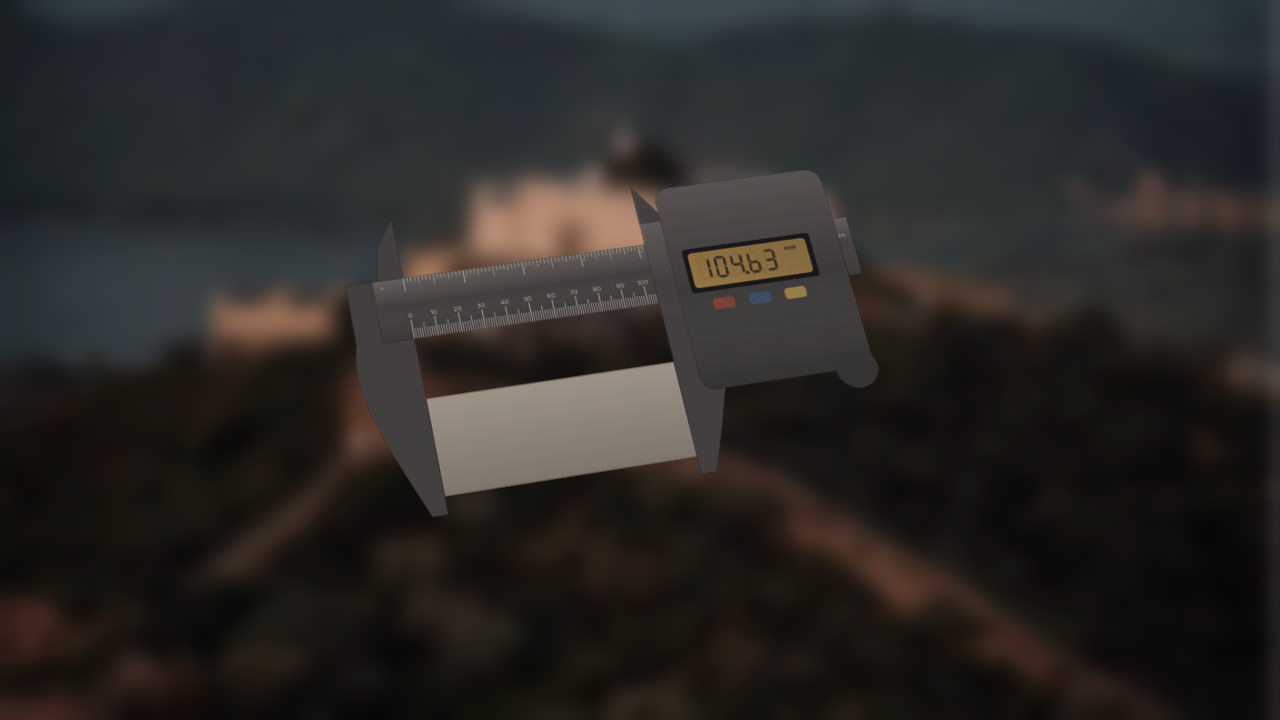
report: 104.63 (mm)
